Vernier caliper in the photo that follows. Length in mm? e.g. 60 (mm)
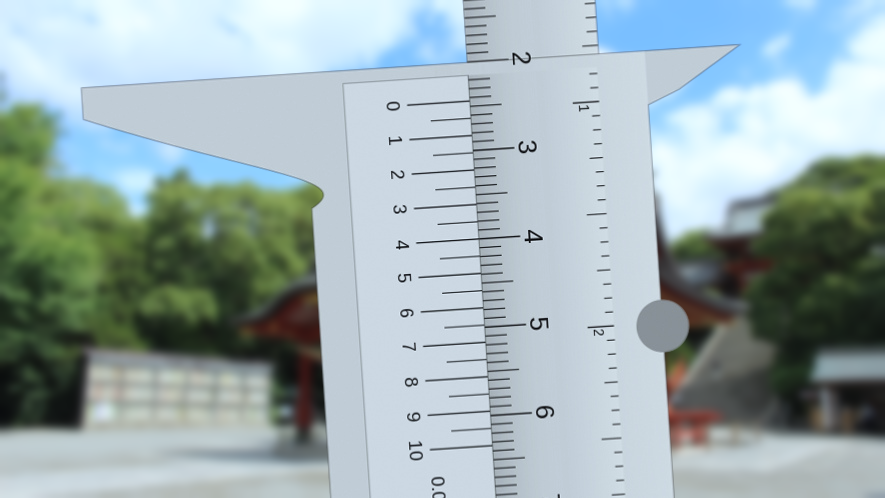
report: 24.4 (mm)
